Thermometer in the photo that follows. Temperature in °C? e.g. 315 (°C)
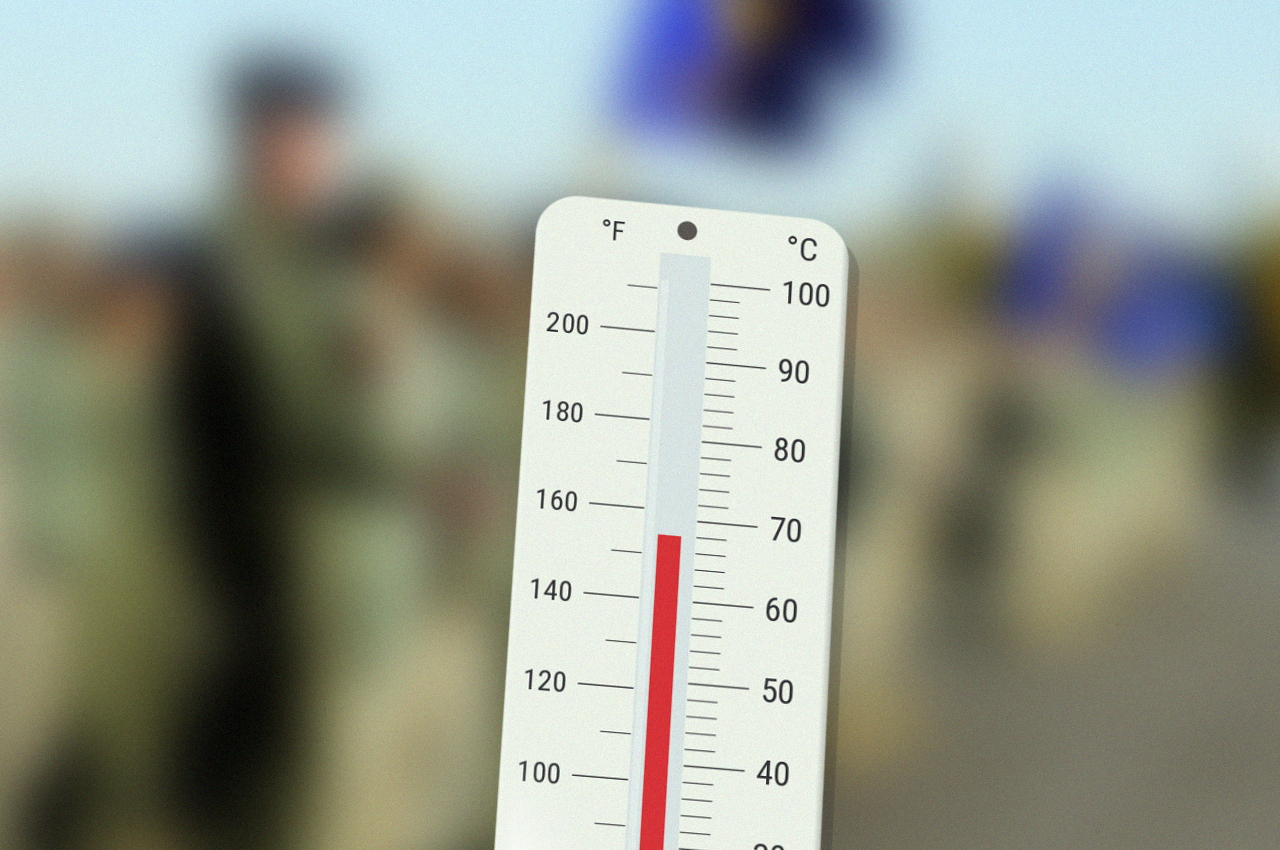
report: 68 (°C)
